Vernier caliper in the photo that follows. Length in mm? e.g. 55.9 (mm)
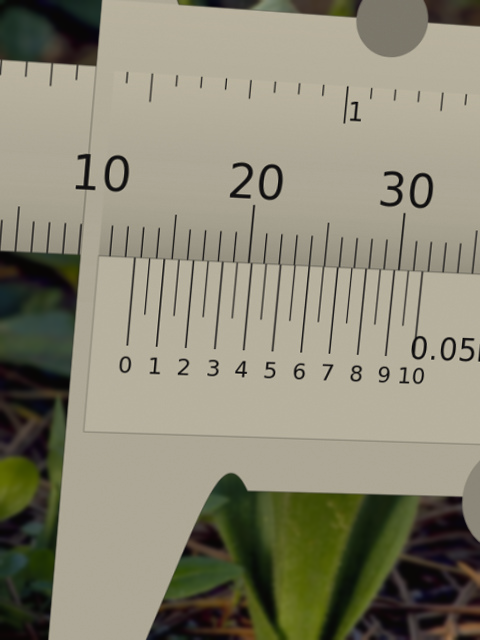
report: 12.6 (mm)
